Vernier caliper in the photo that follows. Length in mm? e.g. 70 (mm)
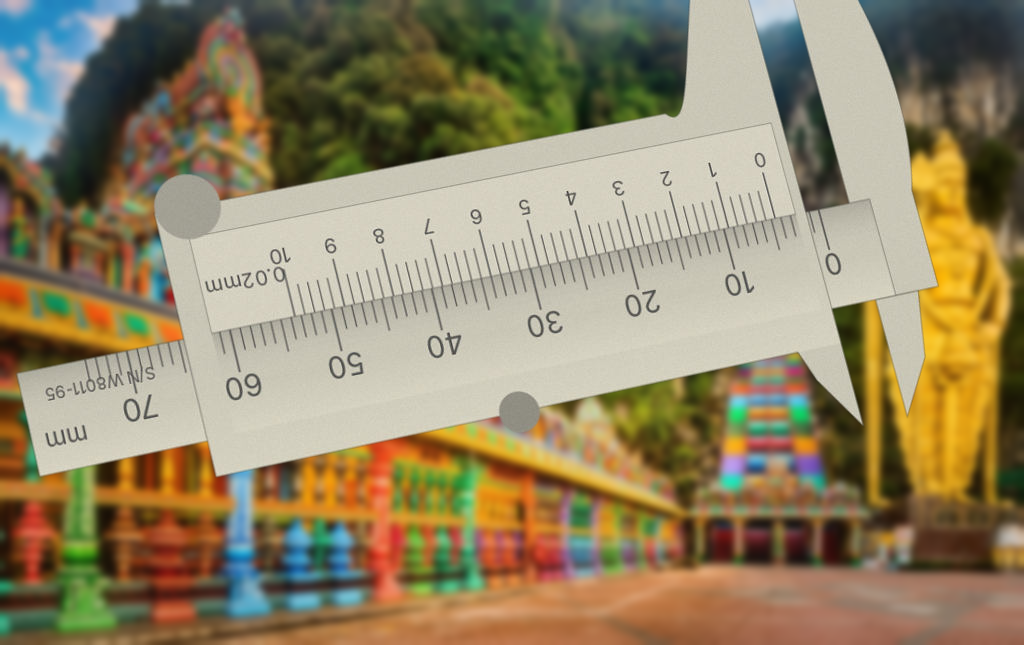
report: 4.6 (mm)
